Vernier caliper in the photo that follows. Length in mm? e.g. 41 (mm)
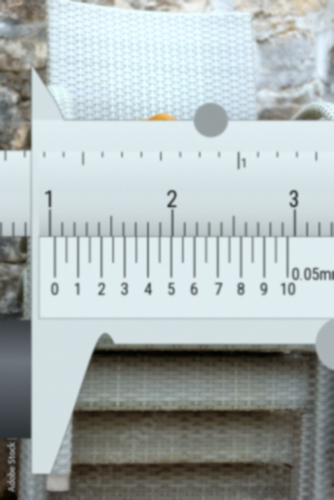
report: 10.4 (mm)
